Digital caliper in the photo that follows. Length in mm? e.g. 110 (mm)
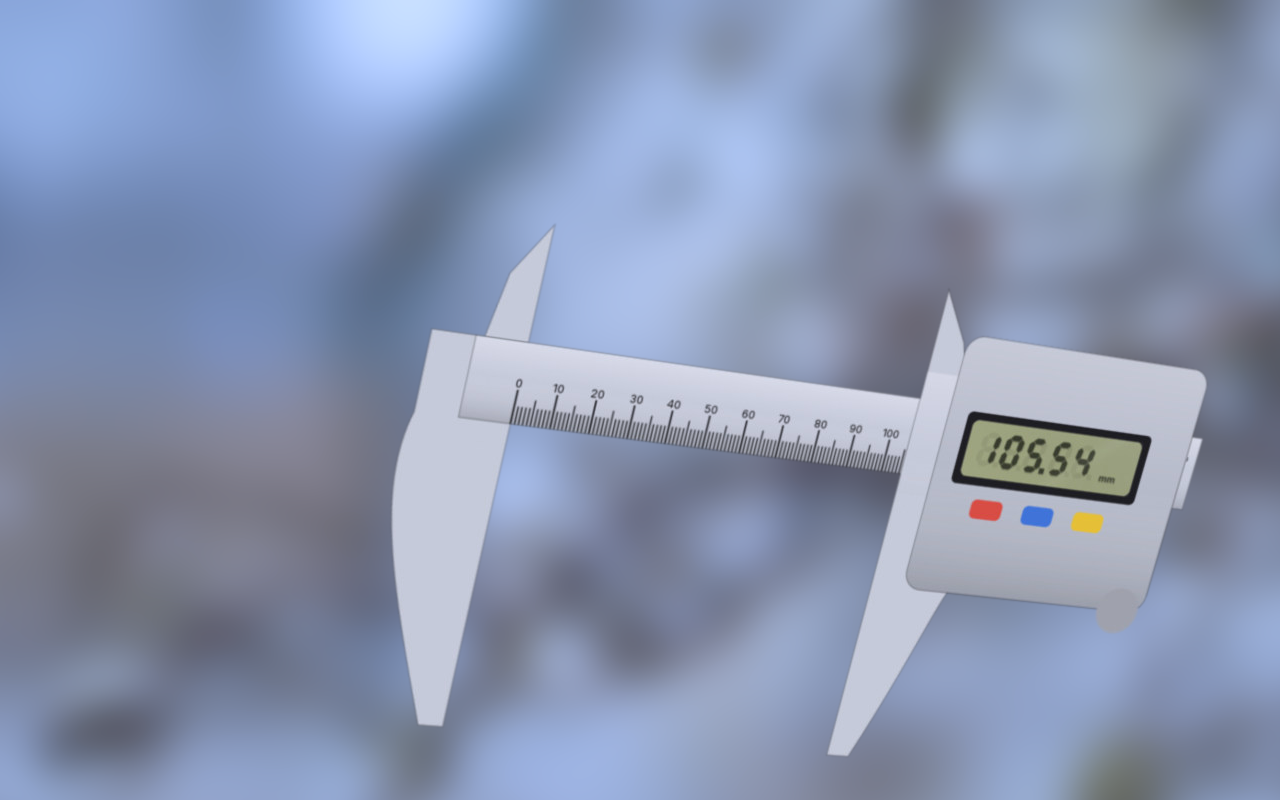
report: 105.54 (mm)
